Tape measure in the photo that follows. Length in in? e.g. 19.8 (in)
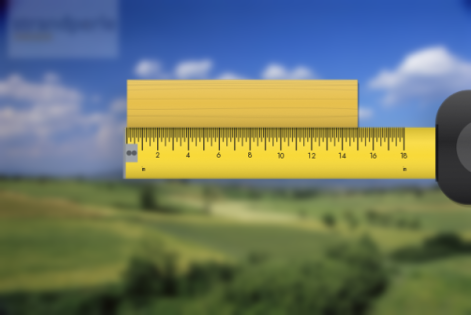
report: 15 (in)
